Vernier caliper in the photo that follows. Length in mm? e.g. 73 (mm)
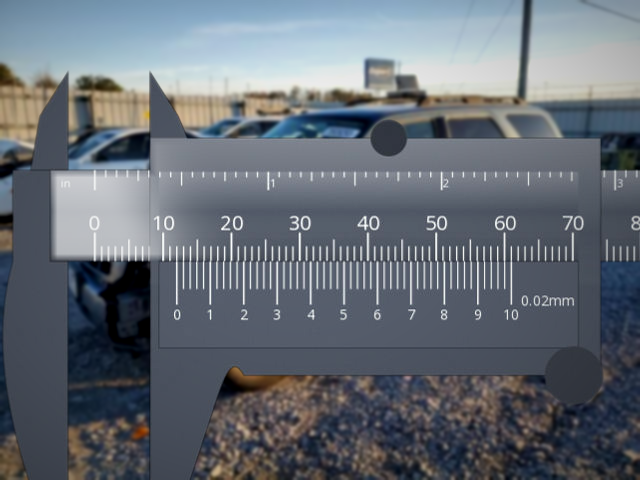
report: 12.0 (mm)
